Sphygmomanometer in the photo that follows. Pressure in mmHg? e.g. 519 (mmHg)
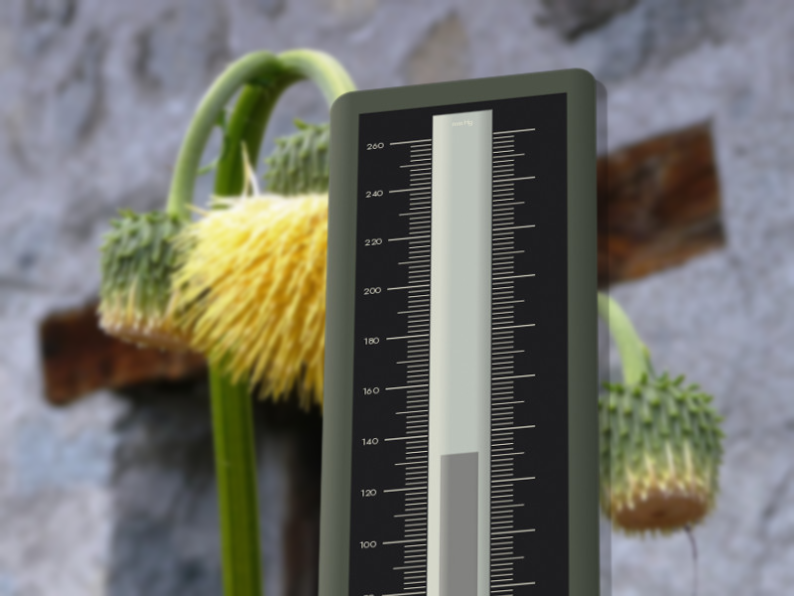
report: 132 (mmHg)
